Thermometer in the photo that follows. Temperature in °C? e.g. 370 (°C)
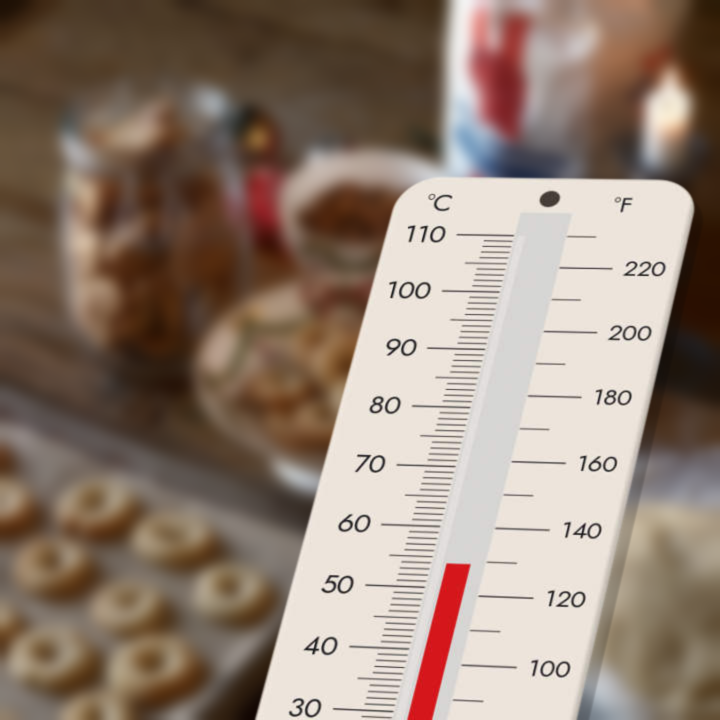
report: 54 (°C)
